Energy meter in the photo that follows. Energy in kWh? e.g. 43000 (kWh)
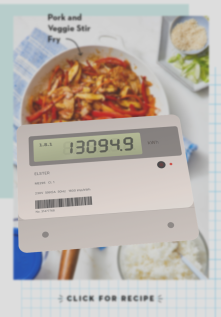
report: 13094.9 (kWh)
